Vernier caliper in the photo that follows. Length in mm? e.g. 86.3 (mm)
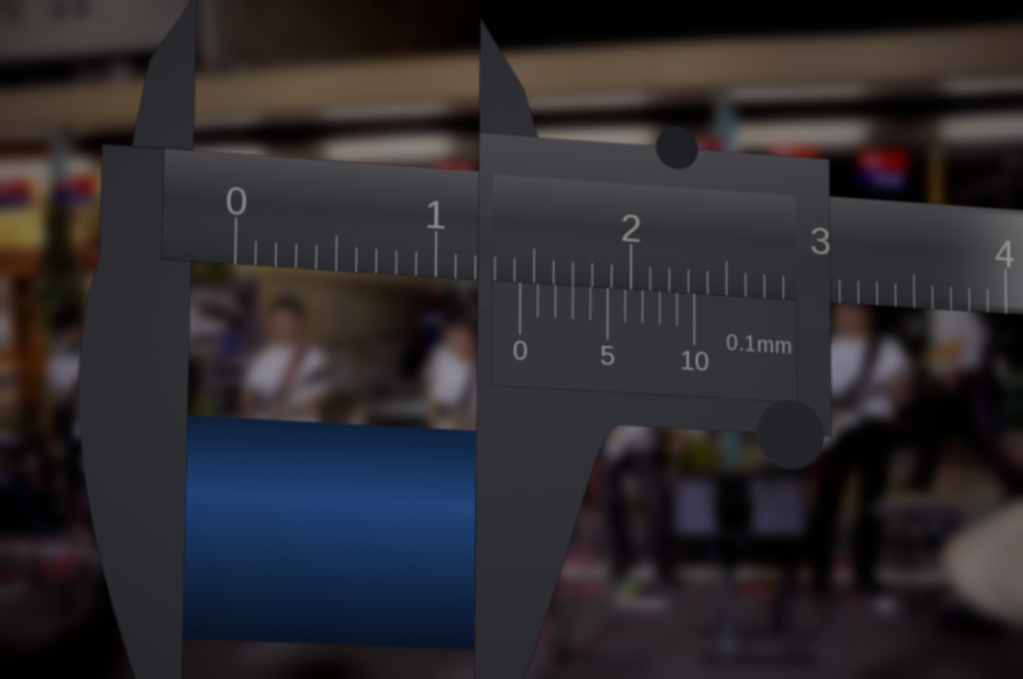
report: 14.3 (mm)
